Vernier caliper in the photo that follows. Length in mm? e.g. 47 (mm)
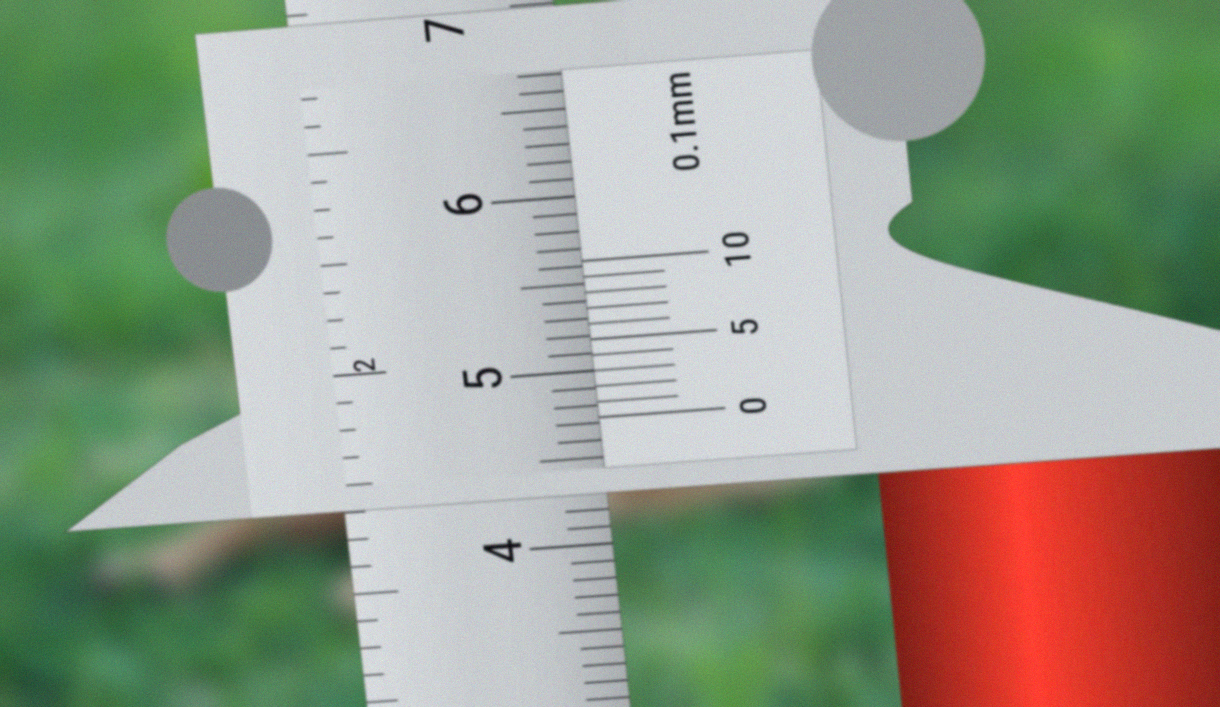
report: 47.3 (mm)
